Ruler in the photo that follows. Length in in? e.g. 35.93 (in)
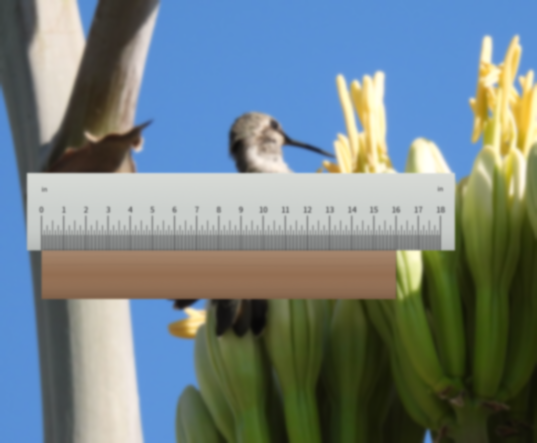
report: 16 (in)
